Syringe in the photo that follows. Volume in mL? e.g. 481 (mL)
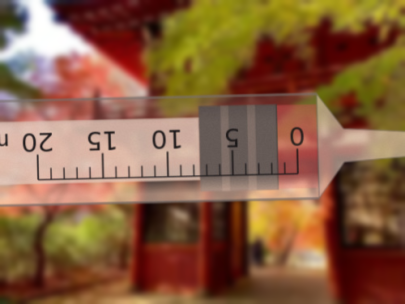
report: 1.5 (mL)
